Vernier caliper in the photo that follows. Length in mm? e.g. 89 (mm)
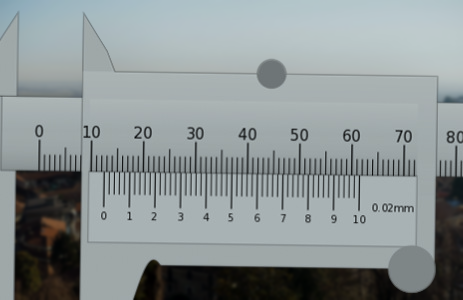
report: 12.5 (mm)
